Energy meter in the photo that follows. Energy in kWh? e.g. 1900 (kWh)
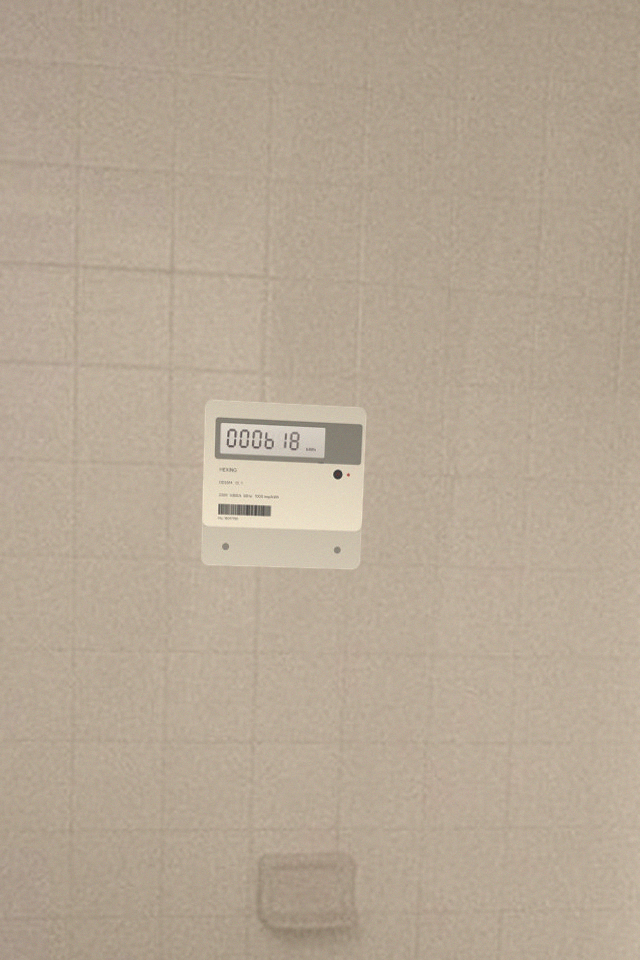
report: 618 (kWh)
